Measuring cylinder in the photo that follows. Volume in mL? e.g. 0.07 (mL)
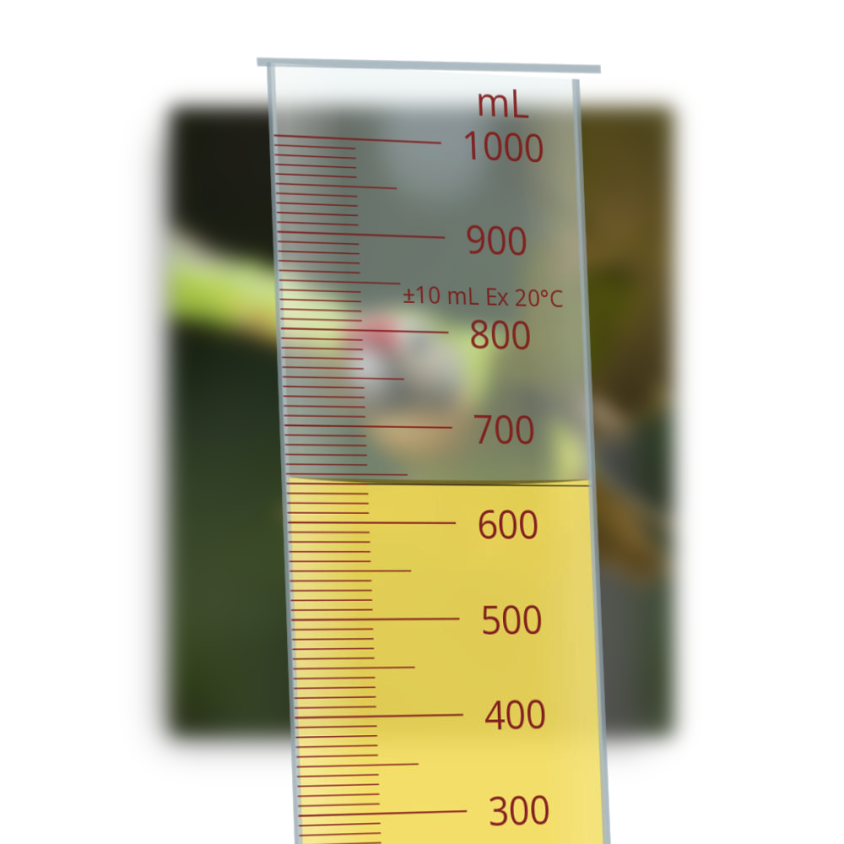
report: 640 (mL)
